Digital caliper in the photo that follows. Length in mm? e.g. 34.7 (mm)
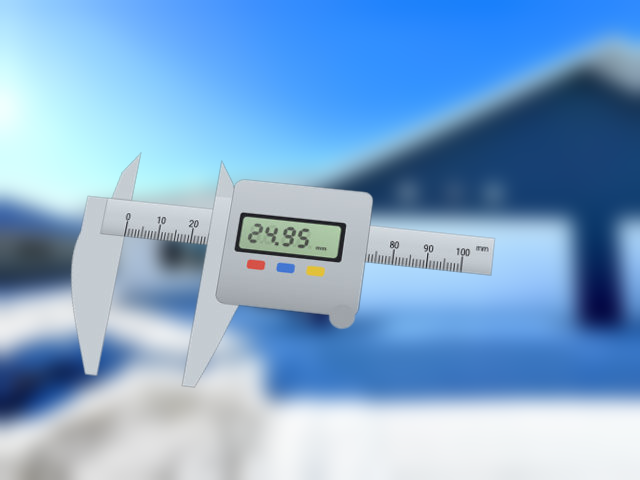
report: 24.95 (mm)
